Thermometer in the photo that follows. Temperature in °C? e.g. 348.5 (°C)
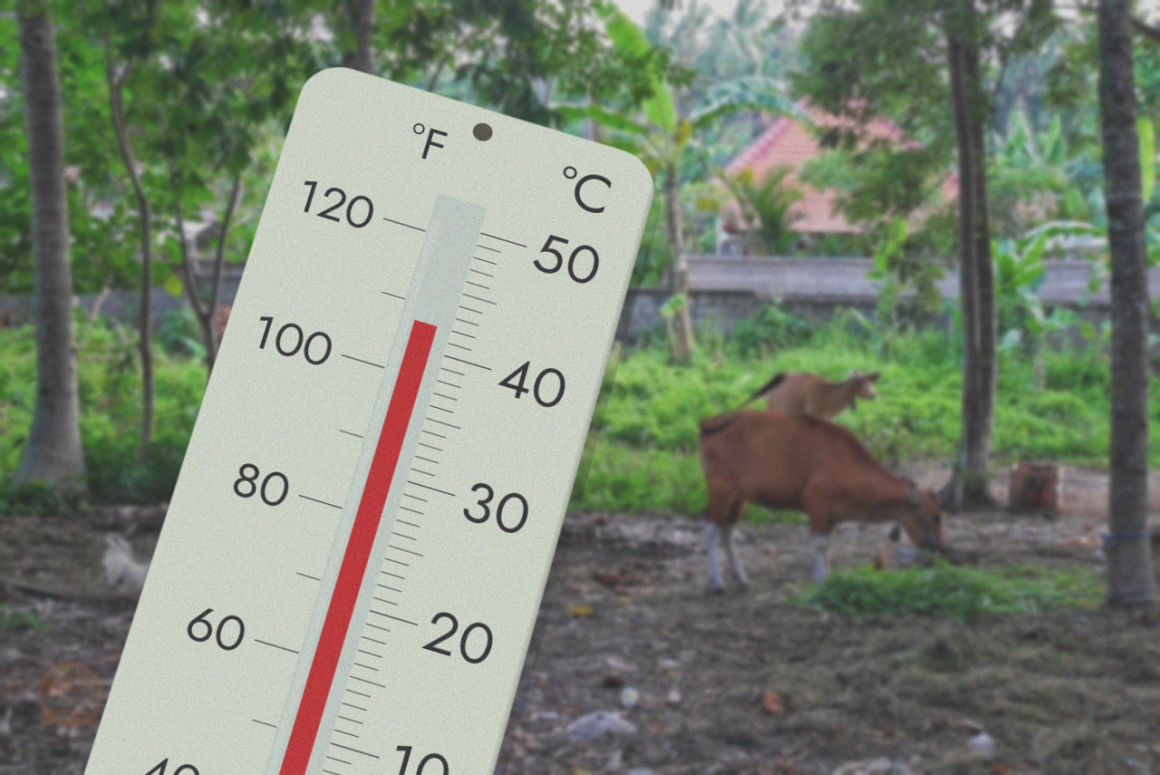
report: 42 (°C)
